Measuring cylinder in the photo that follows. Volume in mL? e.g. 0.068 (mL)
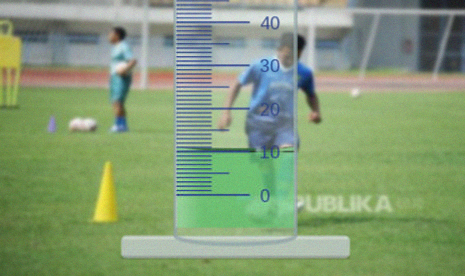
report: 10 (mL)
